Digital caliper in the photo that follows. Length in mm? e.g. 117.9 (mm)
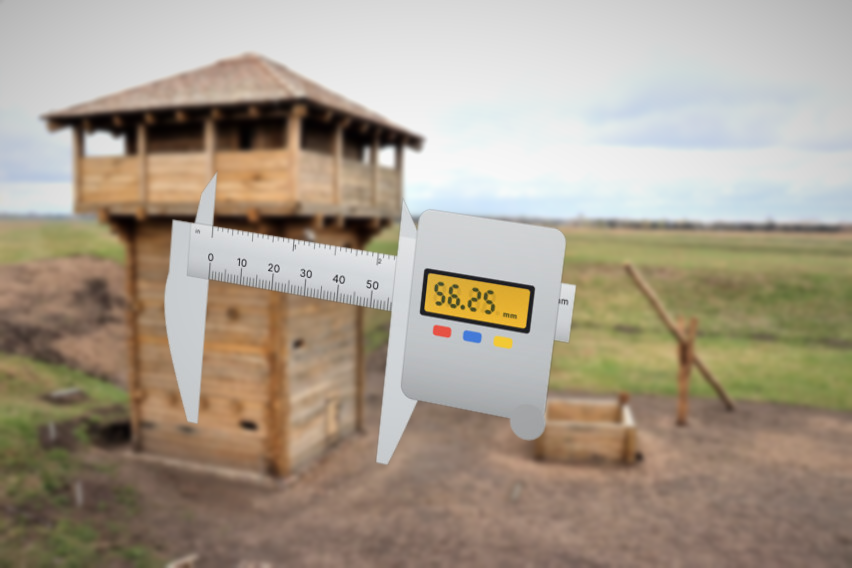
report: 56.25 (mm)
